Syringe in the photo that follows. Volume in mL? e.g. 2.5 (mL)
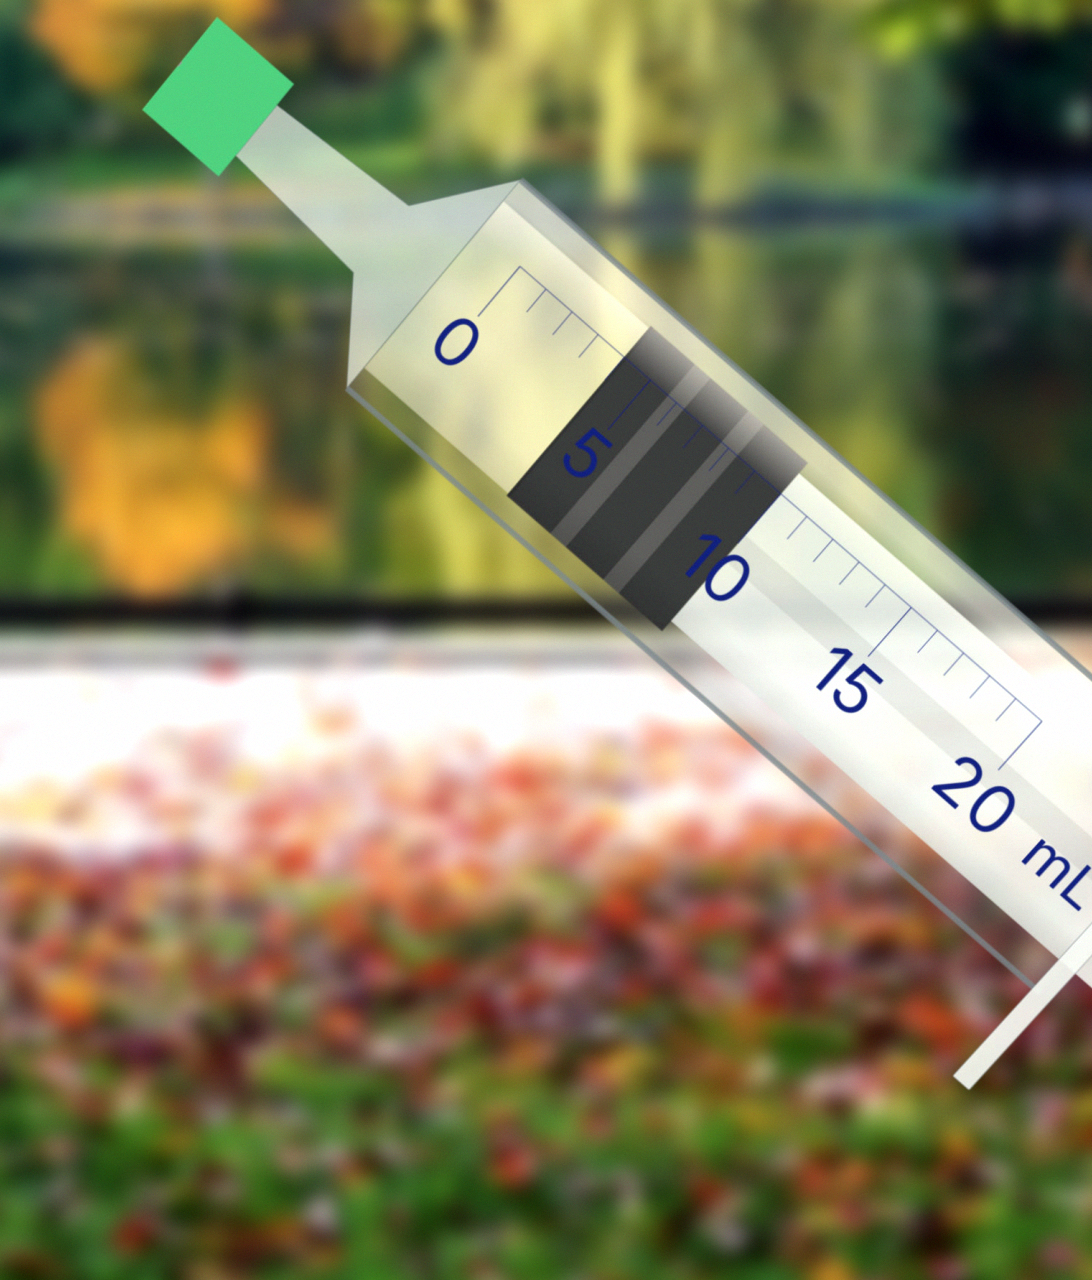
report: 4 (mL)
